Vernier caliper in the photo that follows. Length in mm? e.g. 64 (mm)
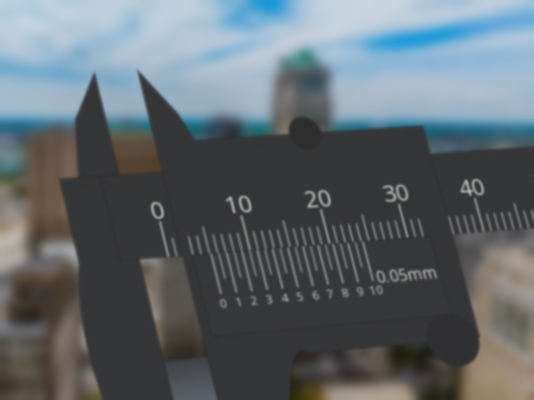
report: 5.2 (mm)
